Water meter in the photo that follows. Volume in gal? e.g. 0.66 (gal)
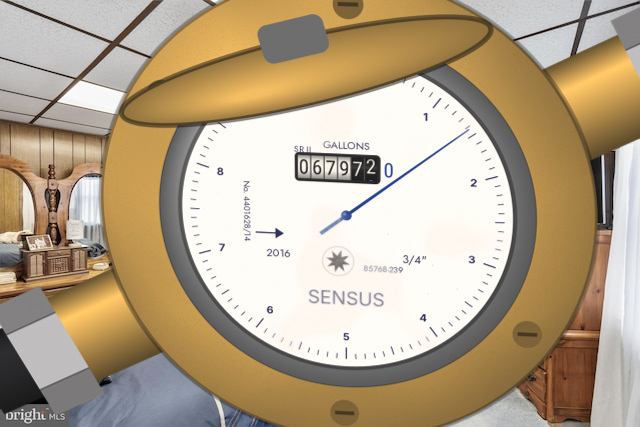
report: 679721.4 (gal)
